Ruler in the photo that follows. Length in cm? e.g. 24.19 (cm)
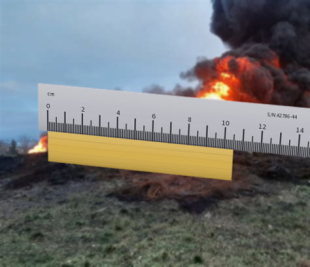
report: 10.5 (cm)
